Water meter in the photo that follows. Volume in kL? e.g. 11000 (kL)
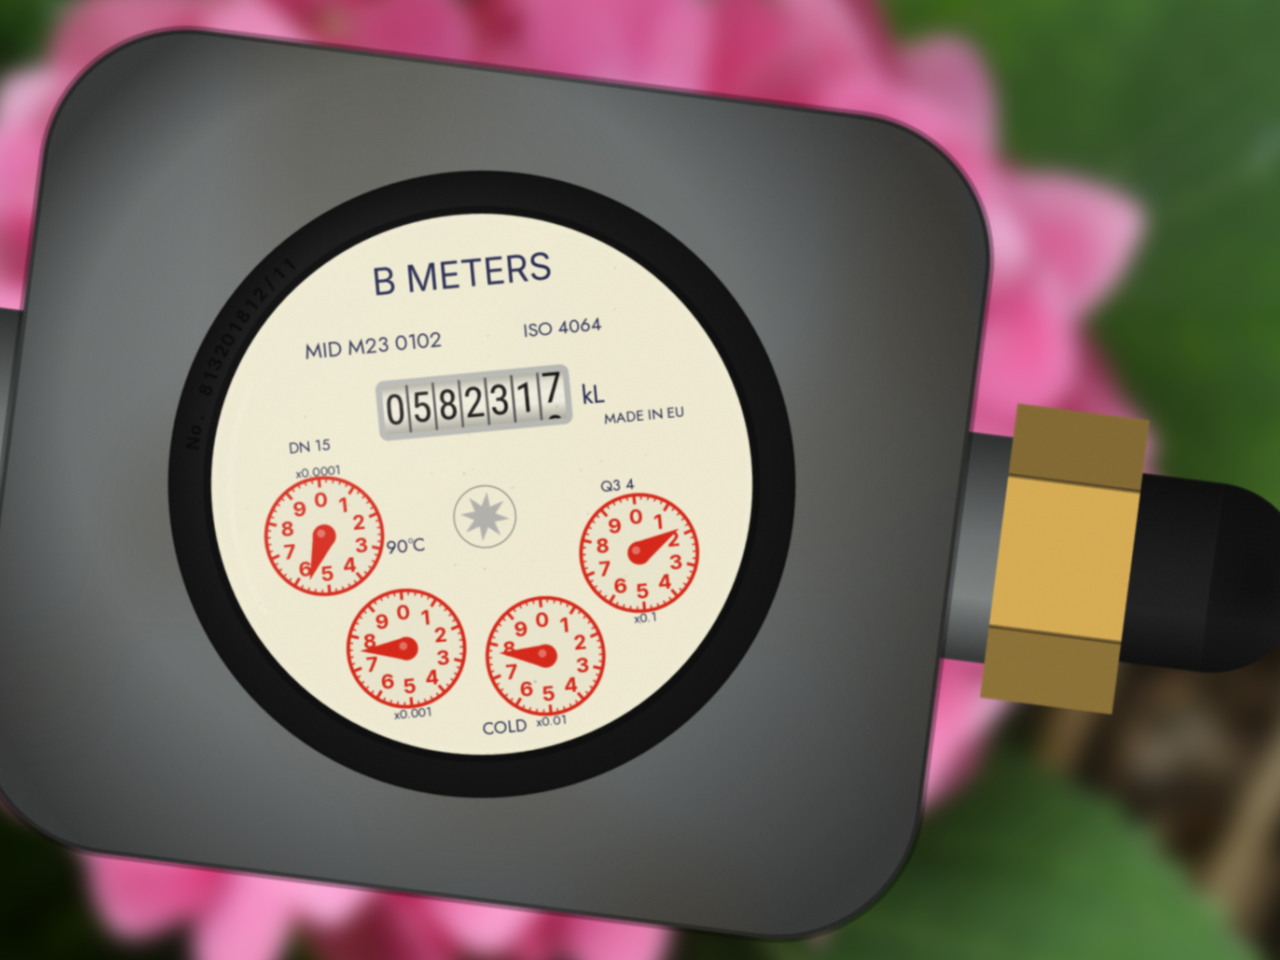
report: 582317.1775 (kL)
